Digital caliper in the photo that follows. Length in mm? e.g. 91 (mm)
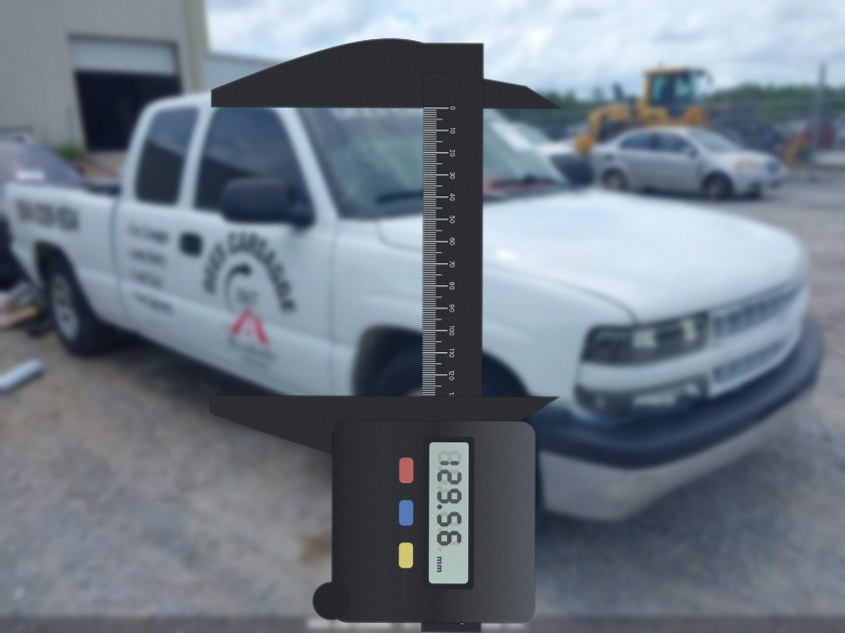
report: 129.56 (mm)
